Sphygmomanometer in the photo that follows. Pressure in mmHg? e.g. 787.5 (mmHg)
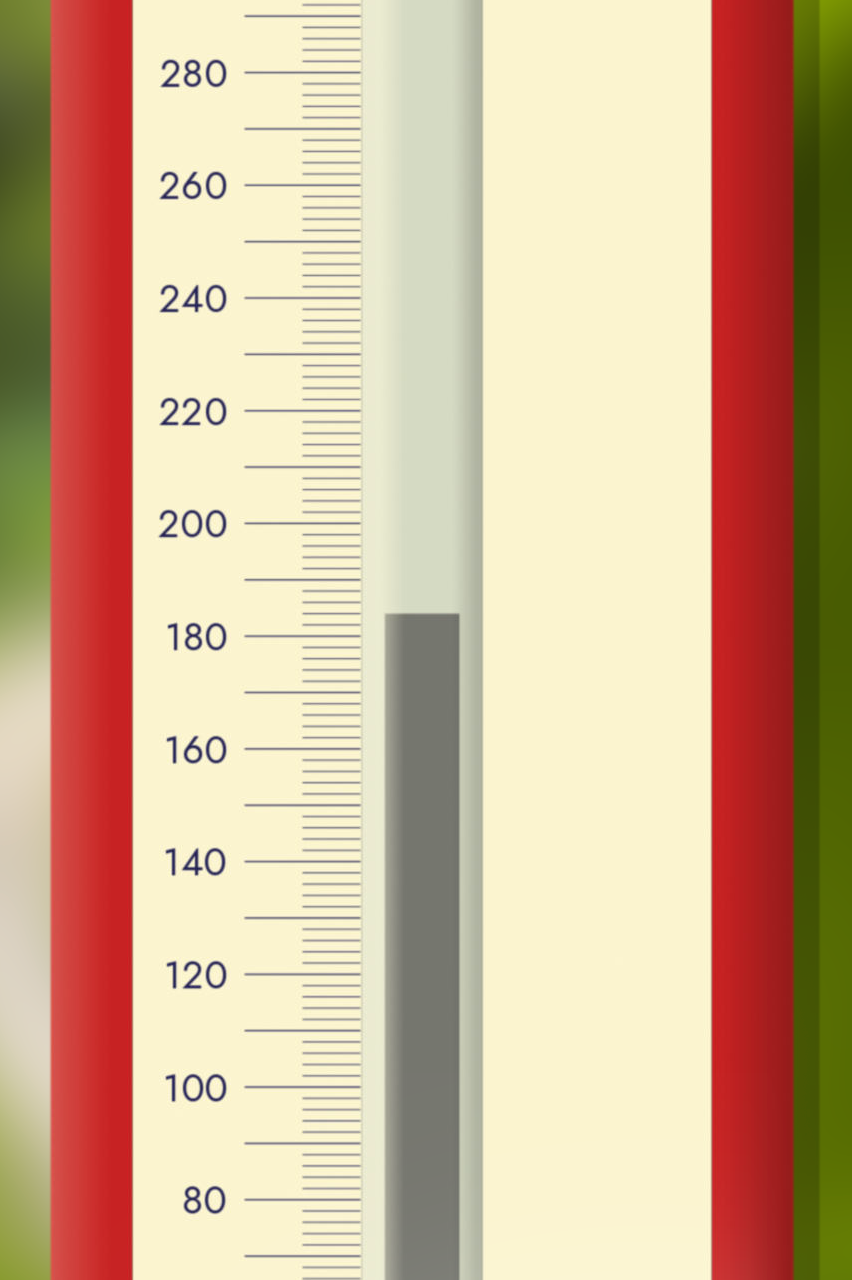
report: 184 (mmHg)
